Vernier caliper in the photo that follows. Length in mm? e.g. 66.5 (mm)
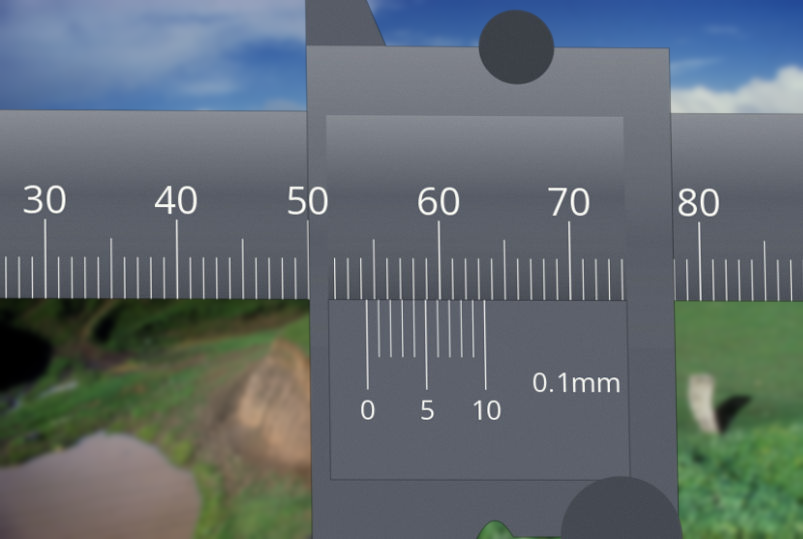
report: 54.4 (mm)
